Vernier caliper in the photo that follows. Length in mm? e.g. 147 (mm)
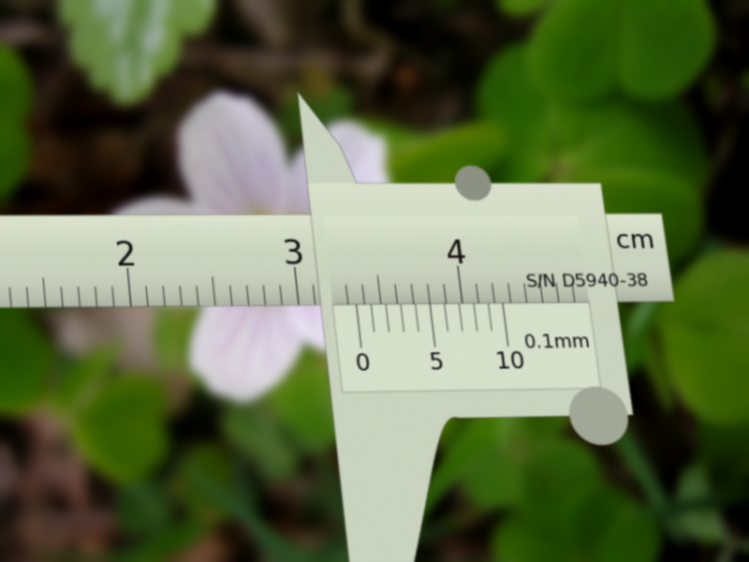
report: 33.5 (mm)
